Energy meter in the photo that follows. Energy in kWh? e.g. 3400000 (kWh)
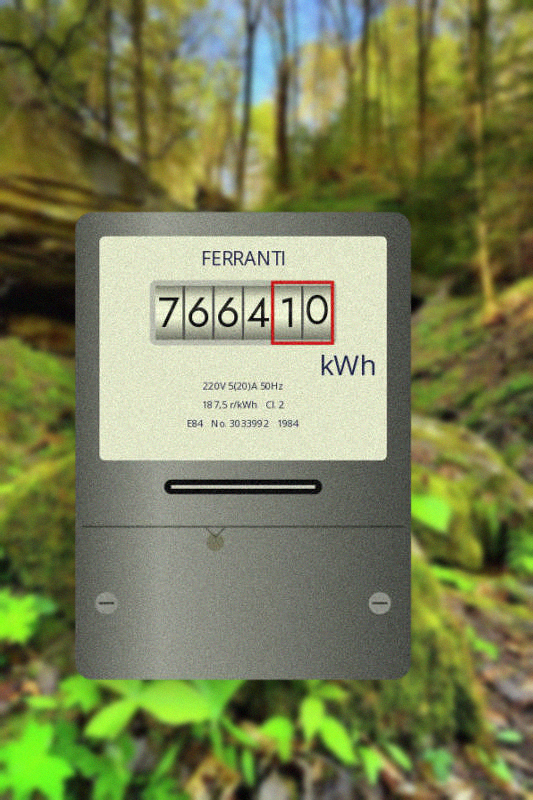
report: 7664.10 (kWh)
